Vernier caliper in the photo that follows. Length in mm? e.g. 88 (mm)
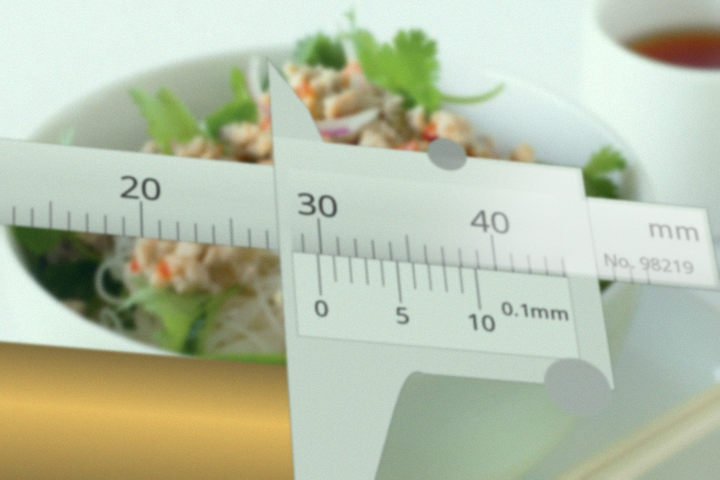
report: 29.8 (mm)
